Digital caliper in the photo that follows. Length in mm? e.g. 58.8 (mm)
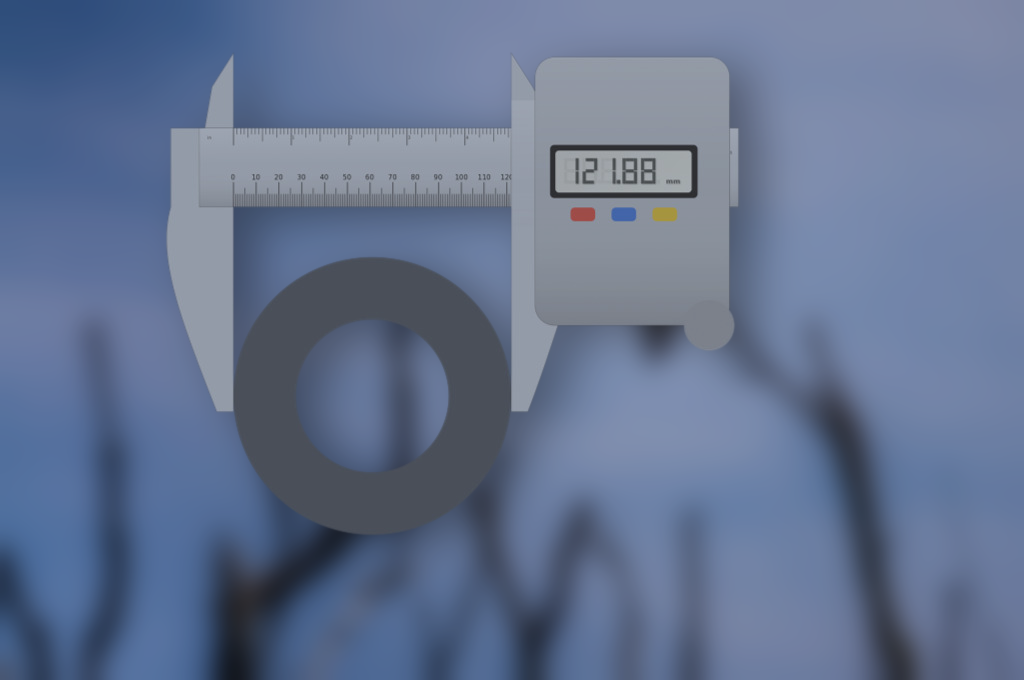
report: 121.88 (mm)
